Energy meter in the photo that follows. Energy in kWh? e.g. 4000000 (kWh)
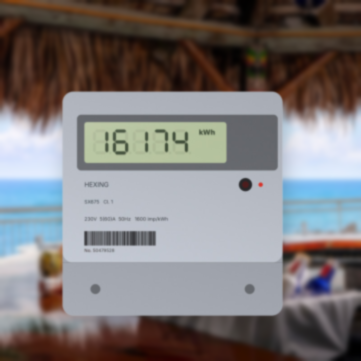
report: 16174 (kWh)
